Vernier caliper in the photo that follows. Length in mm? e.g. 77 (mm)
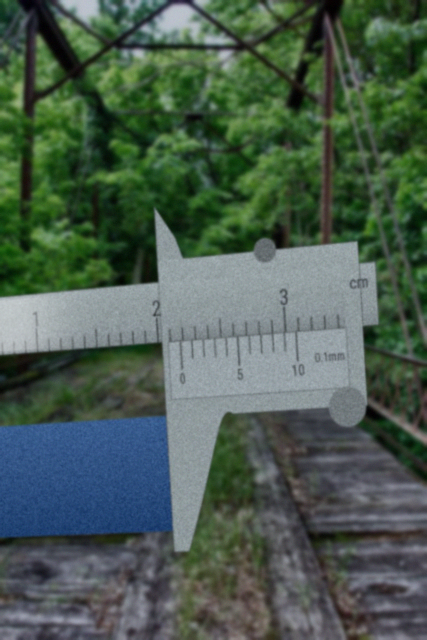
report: 21.8 (mm)
